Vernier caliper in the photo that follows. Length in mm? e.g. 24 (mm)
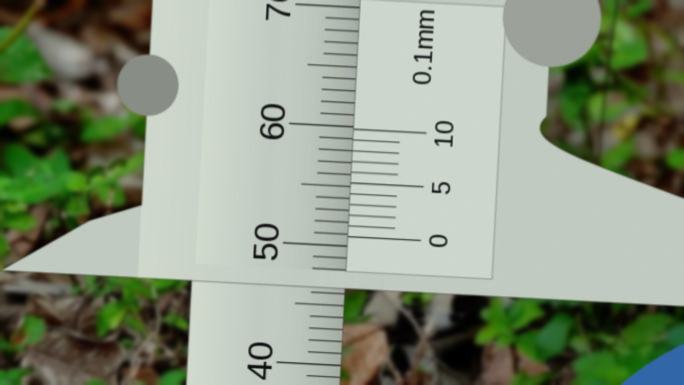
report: 50.8 (mm)
